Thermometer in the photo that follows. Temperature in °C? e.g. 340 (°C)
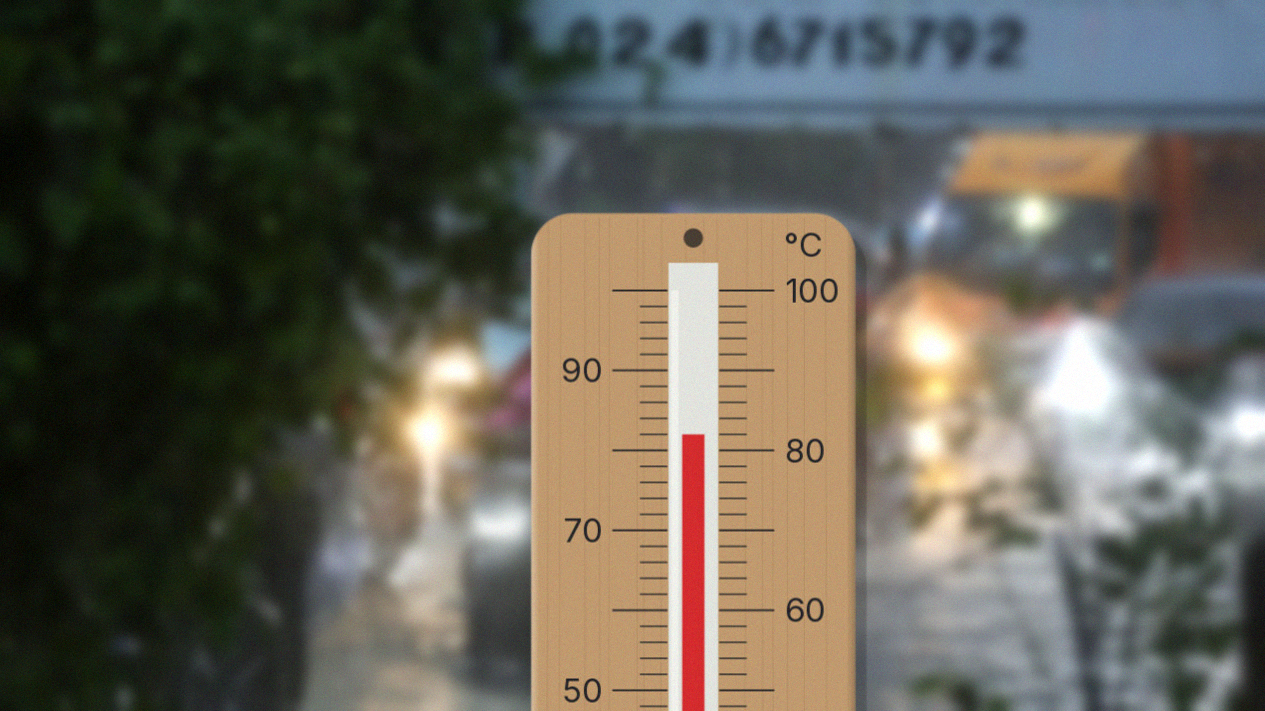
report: 82 (°C)
